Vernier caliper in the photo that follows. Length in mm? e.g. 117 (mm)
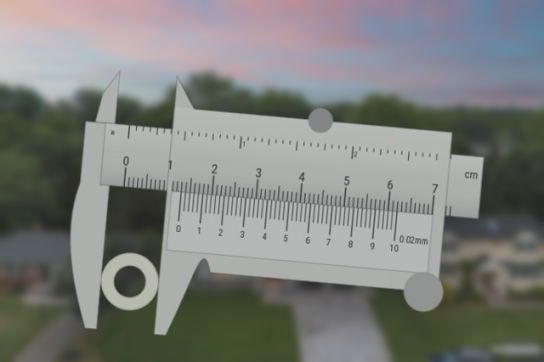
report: 13.0 (mm)
